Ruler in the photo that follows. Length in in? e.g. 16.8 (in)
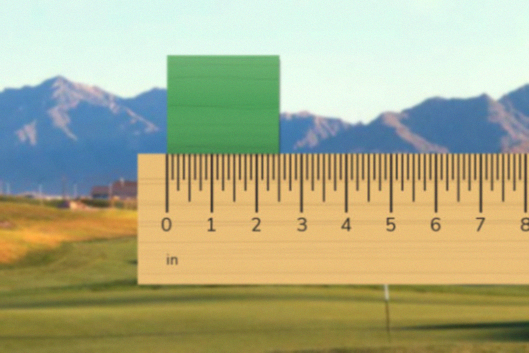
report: 2.5 (in)
